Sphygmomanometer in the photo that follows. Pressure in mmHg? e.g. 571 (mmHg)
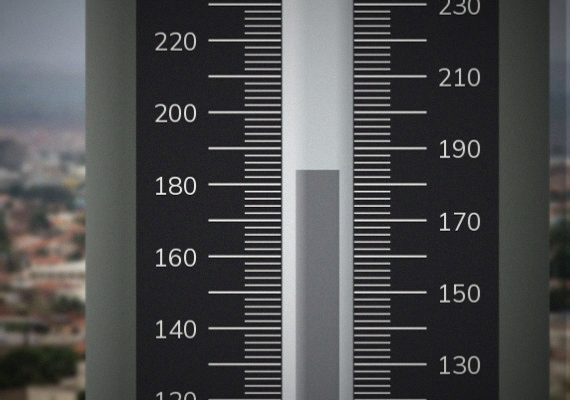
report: 184 (mmHg)
